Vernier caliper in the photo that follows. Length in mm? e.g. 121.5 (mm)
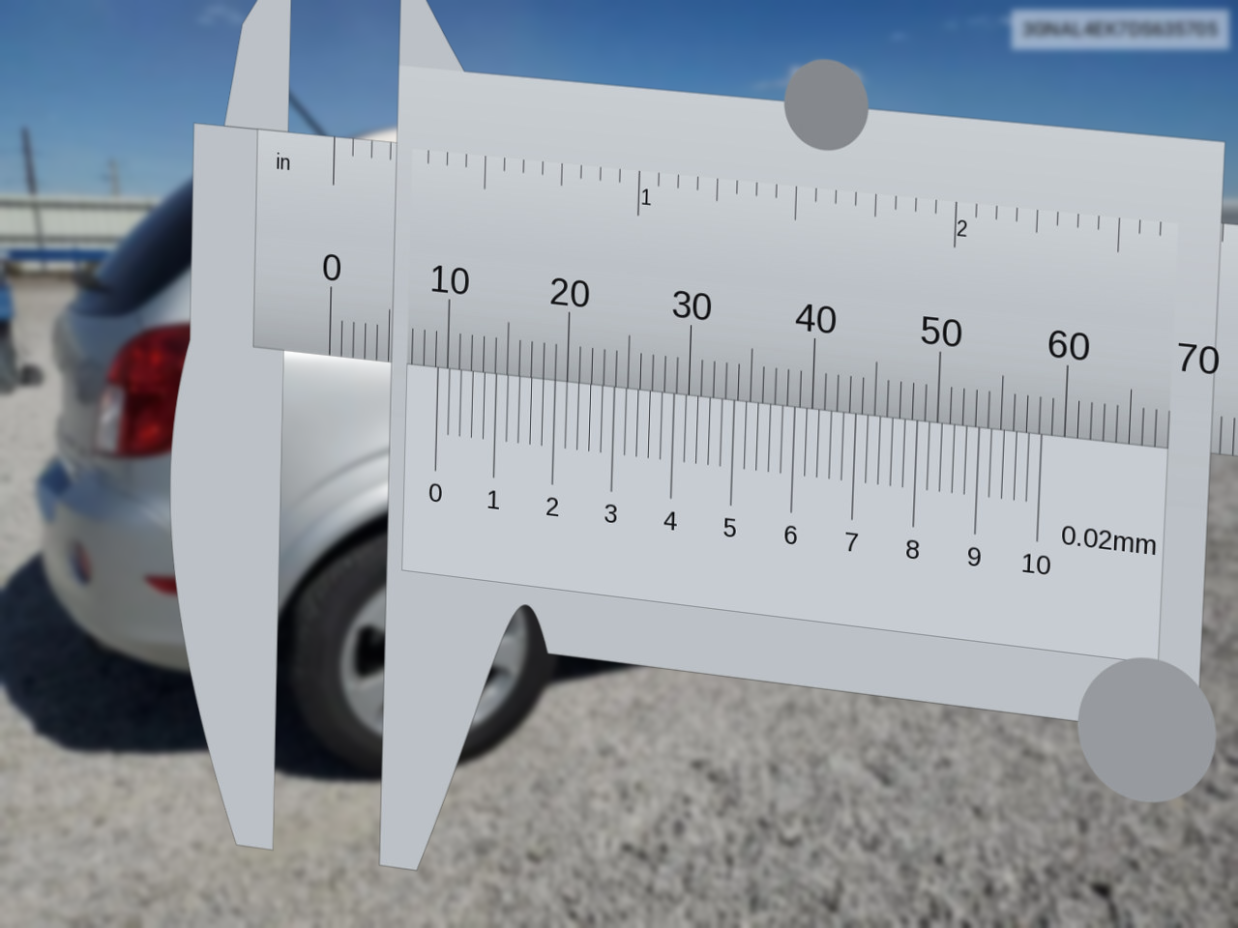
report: 9.2 (mm)
